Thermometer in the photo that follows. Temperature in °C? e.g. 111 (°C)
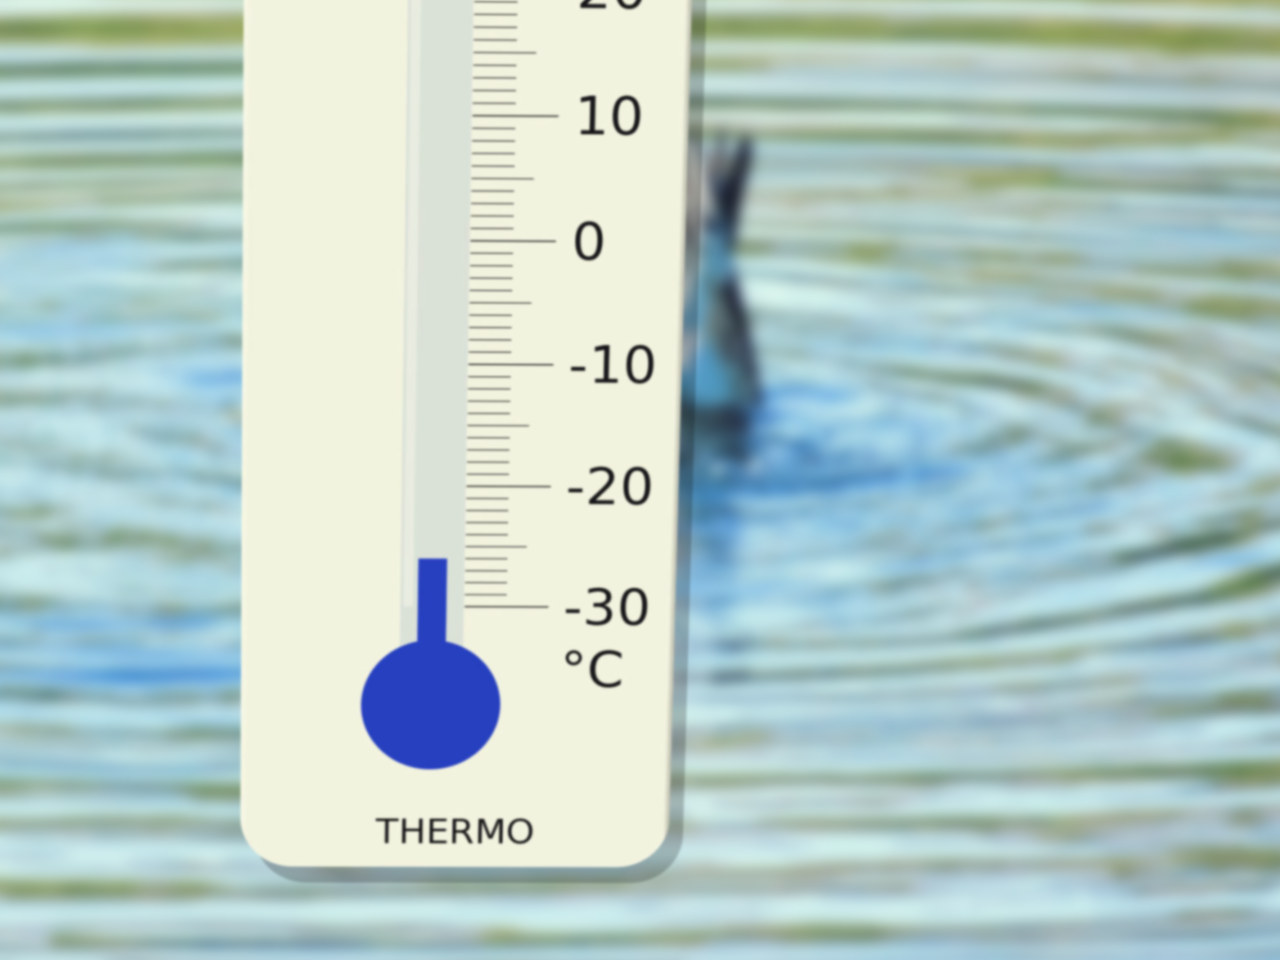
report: -26 (°C)
